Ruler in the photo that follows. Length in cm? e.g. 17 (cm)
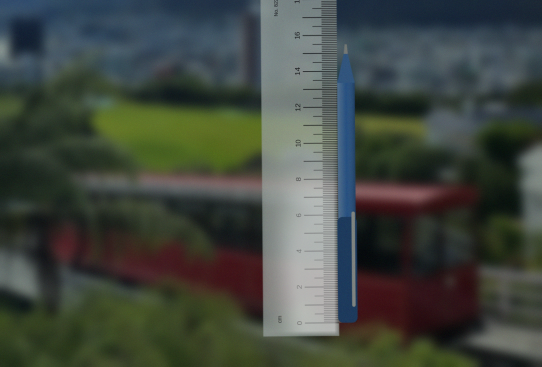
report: 15.5 (cm)
